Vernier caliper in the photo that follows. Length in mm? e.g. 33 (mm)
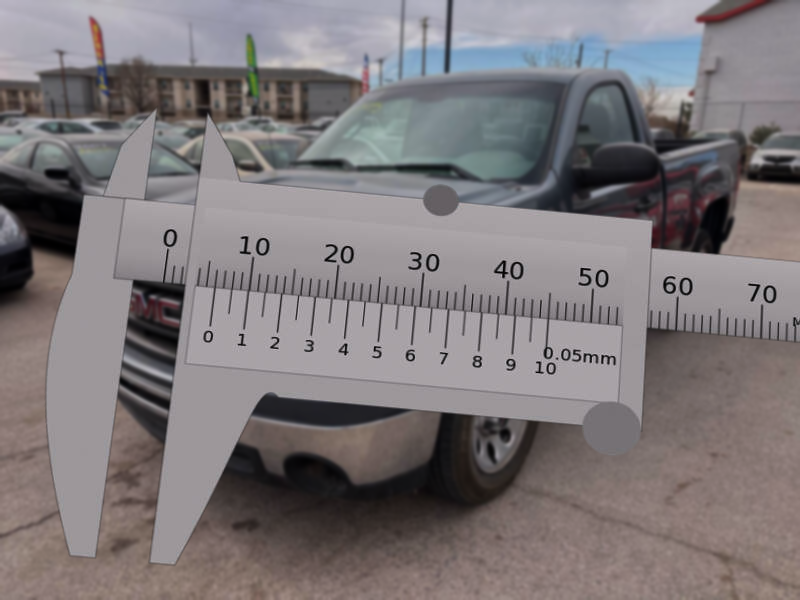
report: 6.0 (mm)
